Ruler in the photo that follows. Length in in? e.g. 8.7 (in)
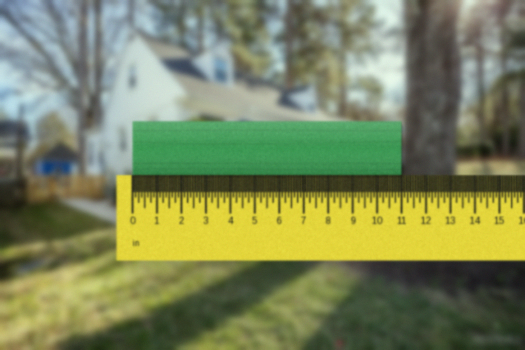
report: 11 (in)
